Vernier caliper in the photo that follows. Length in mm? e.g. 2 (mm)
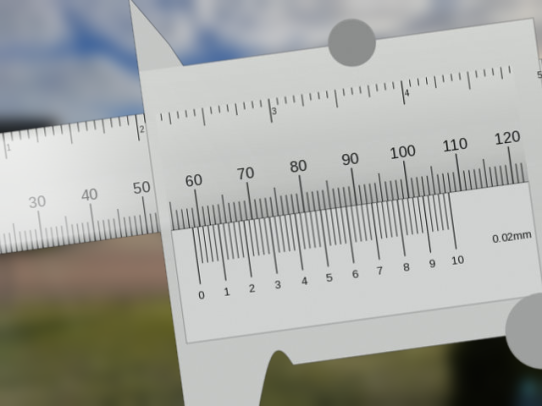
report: 58.6 (mm)
